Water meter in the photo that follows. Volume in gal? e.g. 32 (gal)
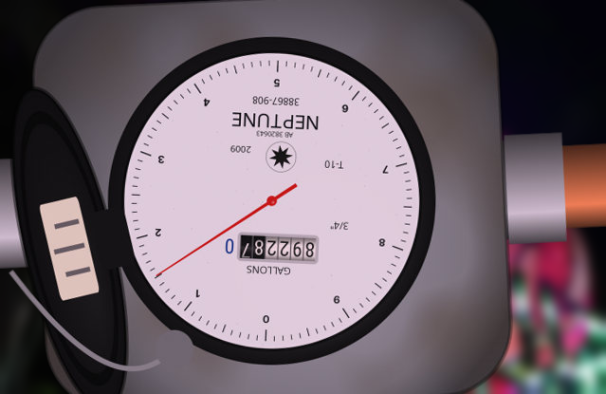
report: 8922871.5 (gal)
